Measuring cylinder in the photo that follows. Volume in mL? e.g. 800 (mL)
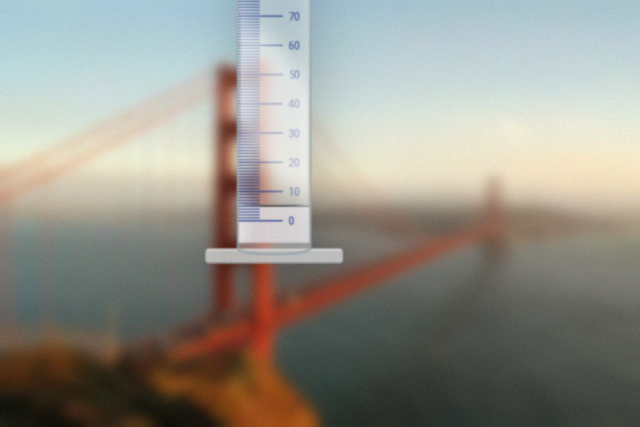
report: 5 (mL)
